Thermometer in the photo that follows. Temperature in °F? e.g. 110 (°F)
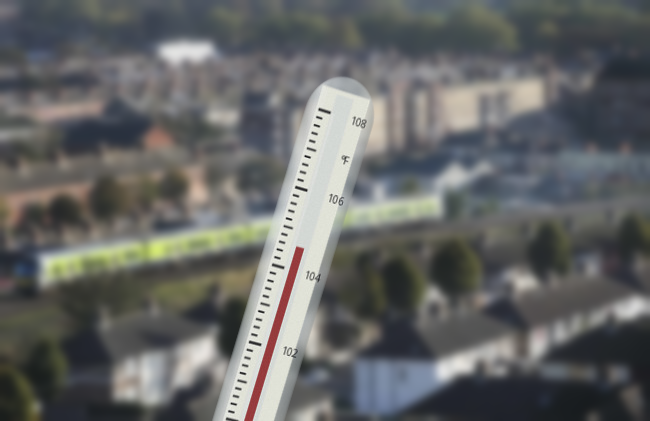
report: 104.6 (°F)
